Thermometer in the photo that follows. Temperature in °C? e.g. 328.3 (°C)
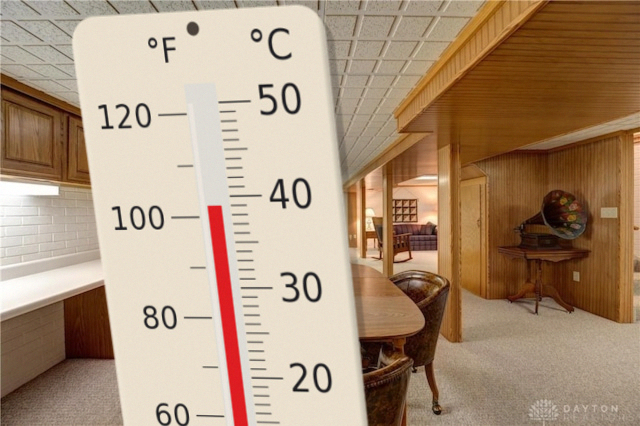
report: 39 (°C)
